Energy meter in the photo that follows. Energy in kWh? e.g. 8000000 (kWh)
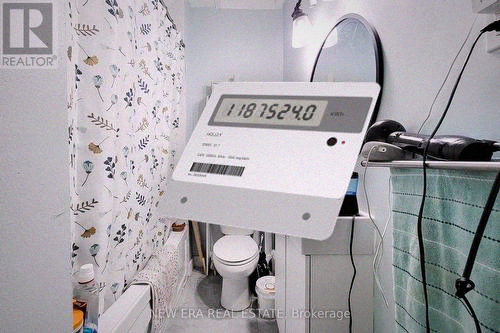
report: 1187524.0 (kWh)
